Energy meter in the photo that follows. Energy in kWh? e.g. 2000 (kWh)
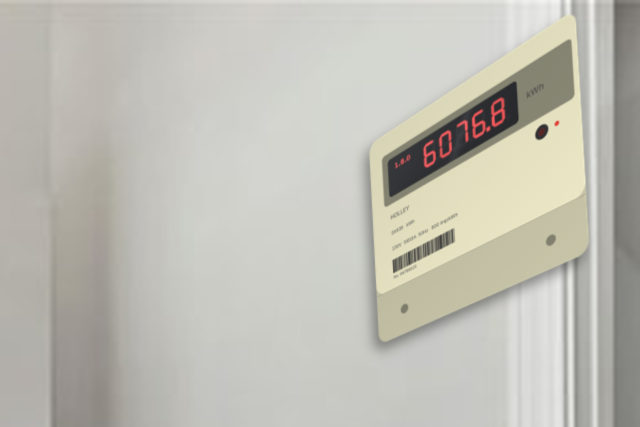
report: 6076.8 (kWh)
